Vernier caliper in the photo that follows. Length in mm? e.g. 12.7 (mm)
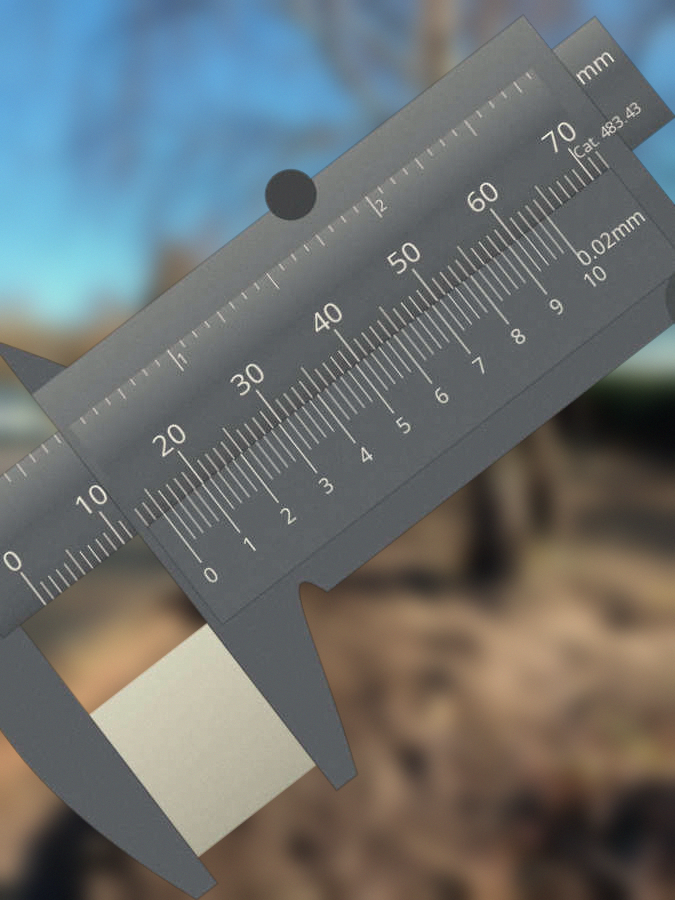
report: 15.0 (mm)
